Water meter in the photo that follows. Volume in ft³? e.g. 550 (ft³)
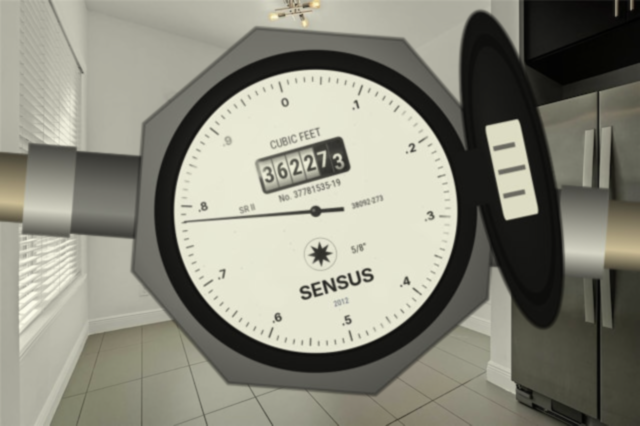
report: 362272.78 (ft³)
